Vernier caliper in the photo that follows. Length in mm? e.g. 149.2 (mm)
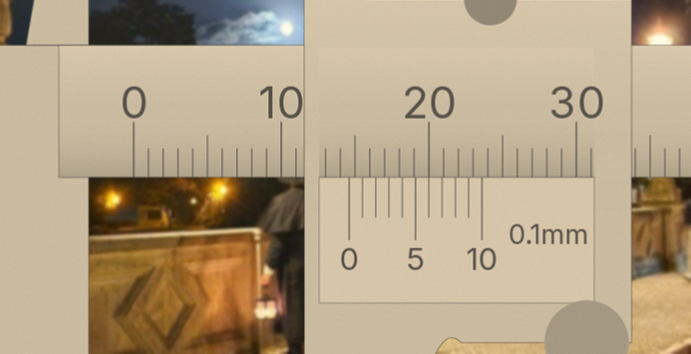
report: 14.6 (mm)
